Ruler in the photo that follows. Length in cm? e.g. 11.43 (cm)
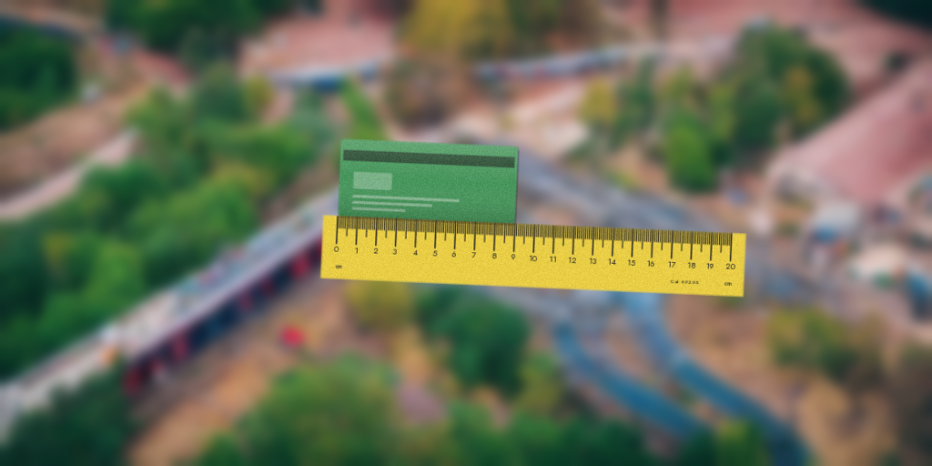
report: 9 (cm)
